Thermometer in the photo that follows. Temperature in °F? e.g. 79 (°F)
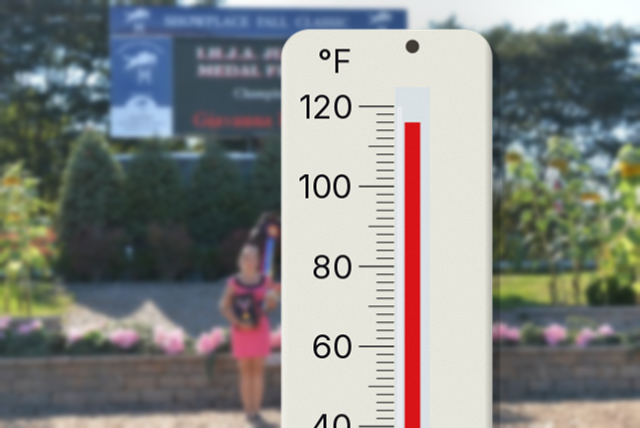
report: 116 (°F)
